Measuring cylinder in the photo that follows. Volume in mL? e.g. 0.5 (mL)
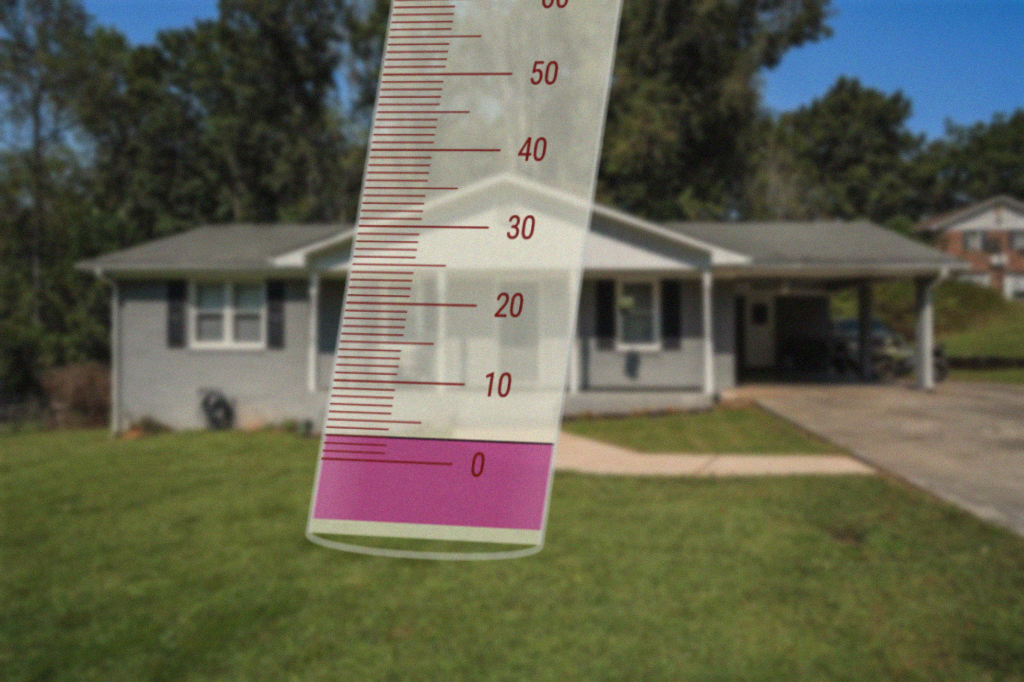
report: 3 (mL)
